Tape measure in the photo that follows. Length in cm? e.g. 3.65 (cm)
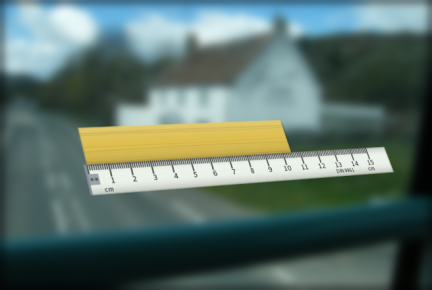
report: 10.5 (cm)
